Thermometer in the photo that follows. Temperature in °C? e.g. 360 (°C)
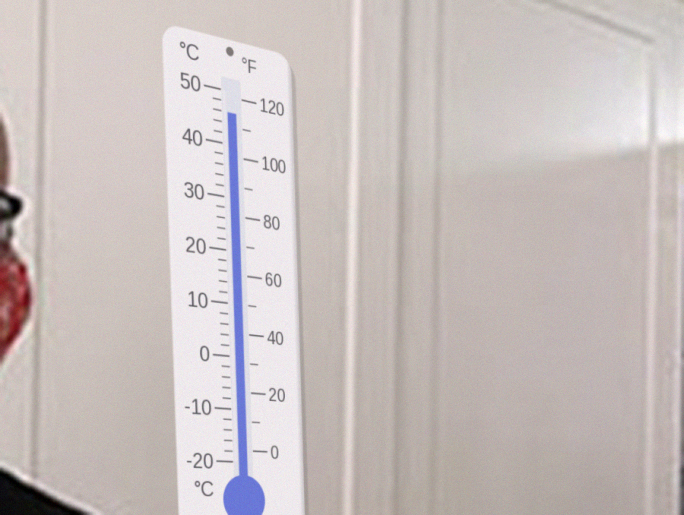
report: 46 (°C)
